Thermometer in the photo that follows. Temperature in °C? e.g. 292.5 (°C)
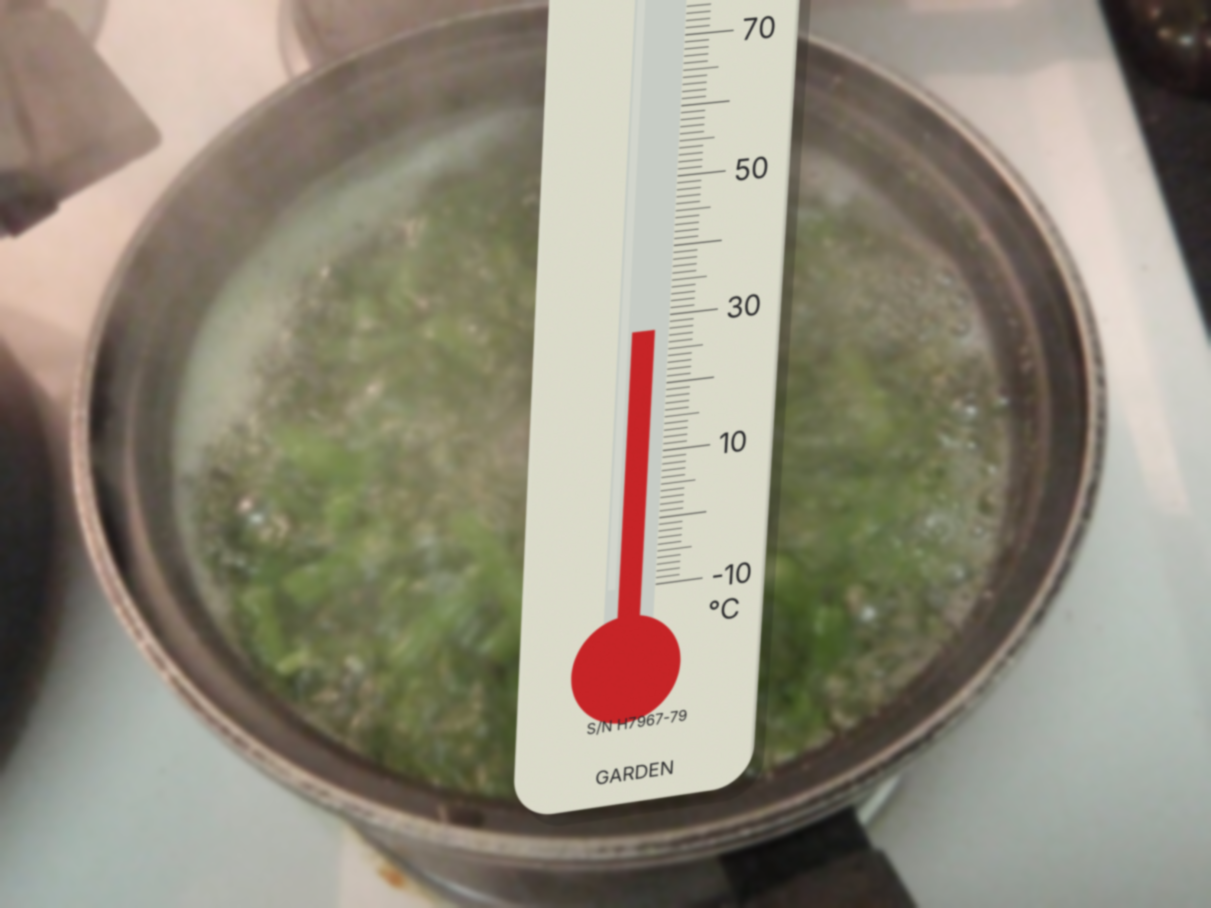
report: 28 (°C)
